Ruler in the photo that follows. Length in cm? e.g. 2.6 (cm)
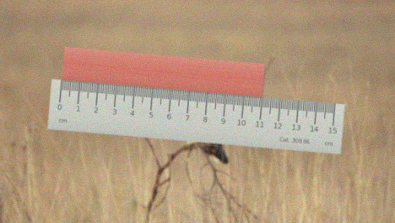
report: 11 (cm)
